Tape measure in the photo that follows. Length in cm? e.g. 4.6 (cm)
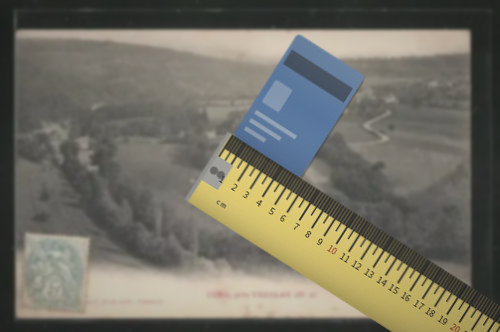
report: 5.5 (cm)
